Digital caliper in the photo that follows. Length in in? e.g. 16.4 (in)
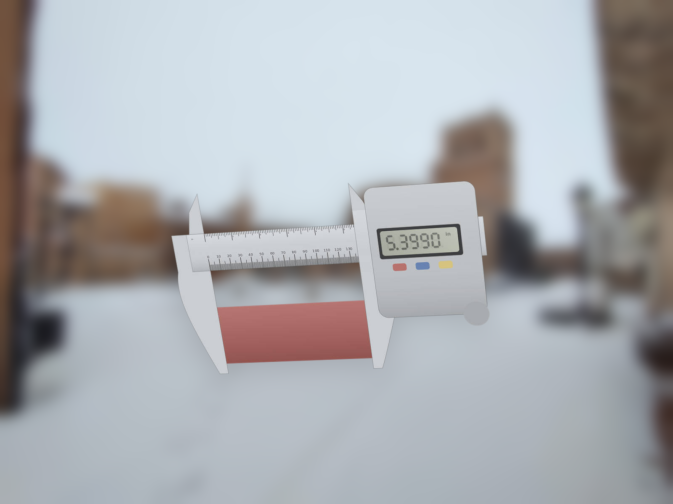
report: 5.3990 (in)
